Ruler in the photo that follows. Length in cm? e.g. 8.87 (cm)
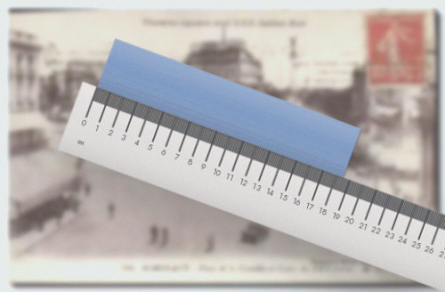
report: 18.5 (cm)
